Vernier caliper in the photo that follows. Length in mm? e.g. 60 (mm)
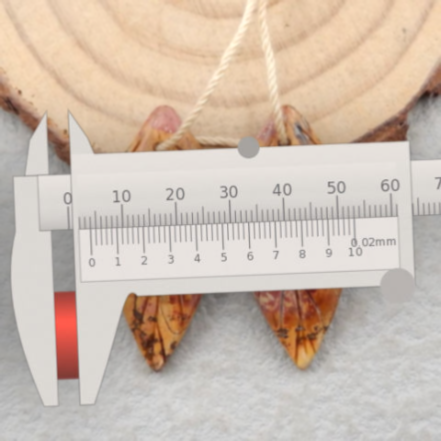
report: 4.0 (mm)
